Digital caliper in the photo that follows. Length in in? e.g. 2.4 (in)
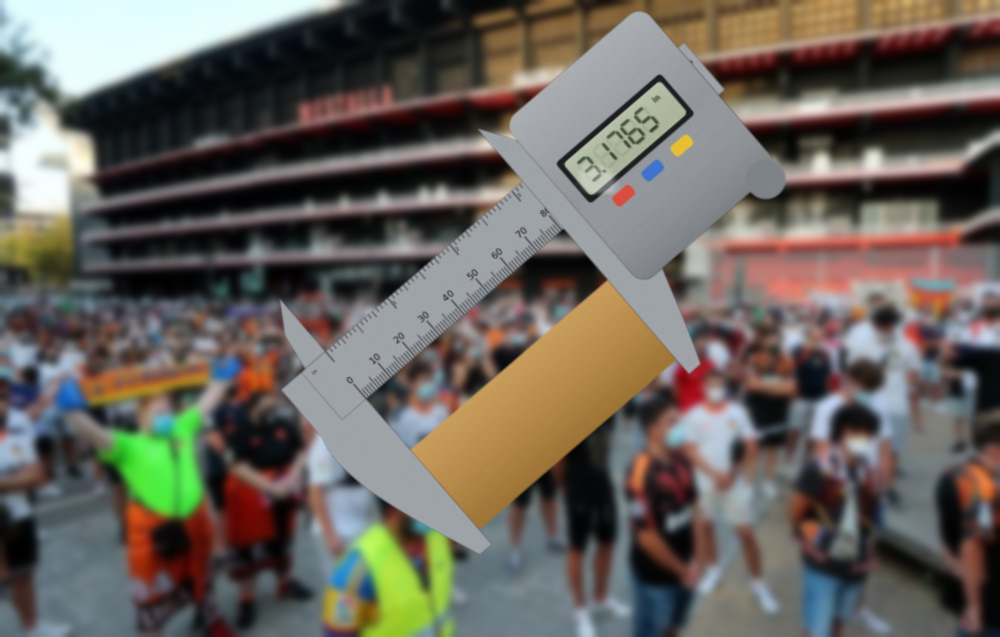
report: 3.1765 (in)
